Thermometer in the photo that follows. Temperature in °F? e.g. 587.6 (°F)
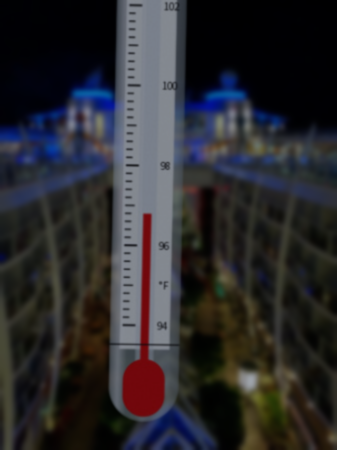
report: 96.8 (°F)
